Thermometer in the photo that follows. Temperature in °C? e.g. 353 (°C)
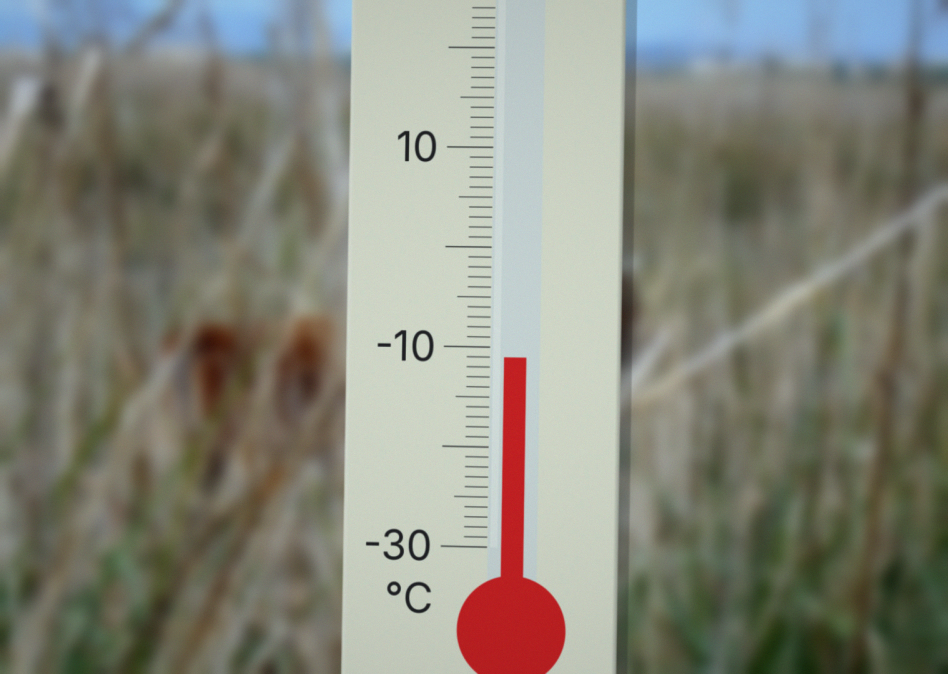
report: -11 (°C)
